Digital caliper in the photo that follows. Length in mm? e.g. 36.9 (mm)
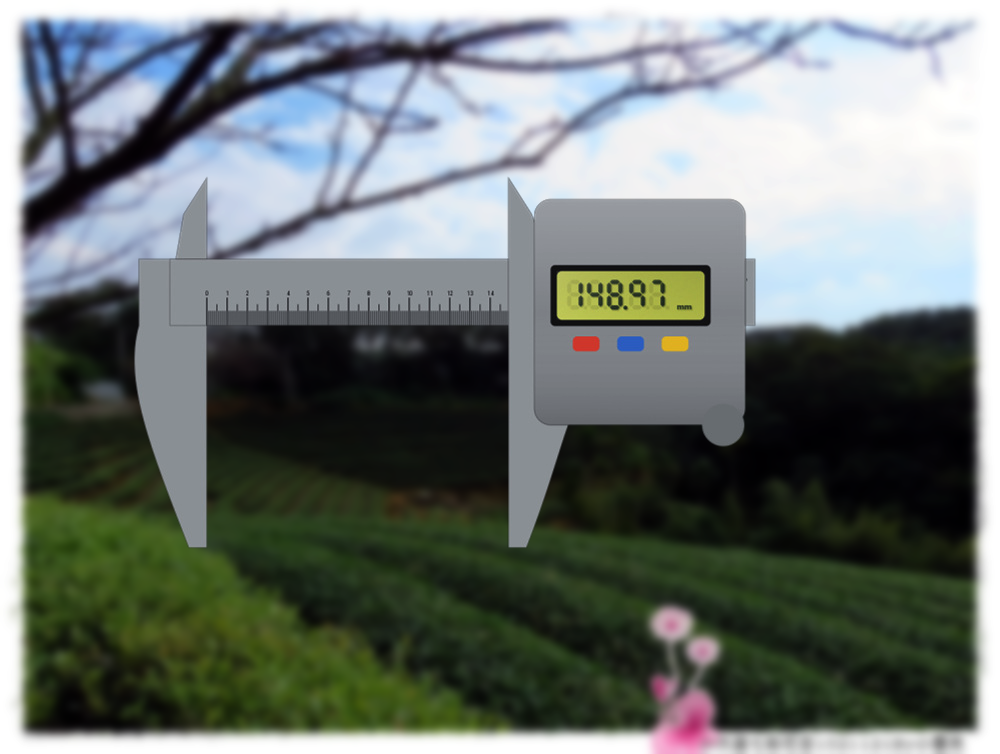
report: 148.97 (mm)
